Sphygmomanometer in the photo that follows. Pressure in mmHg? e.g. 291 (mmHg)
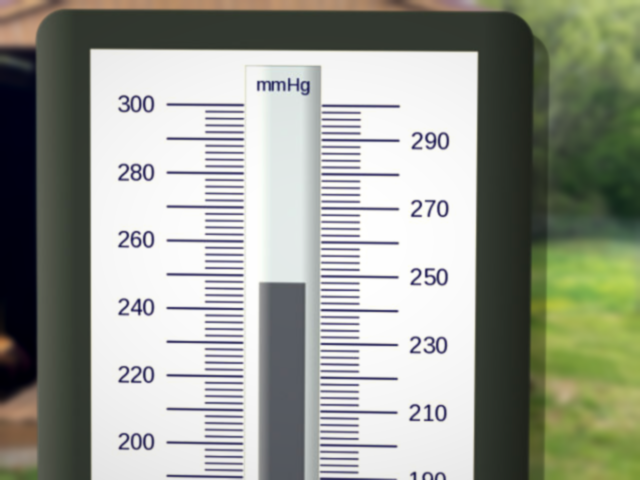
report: 248 (mmHg)
